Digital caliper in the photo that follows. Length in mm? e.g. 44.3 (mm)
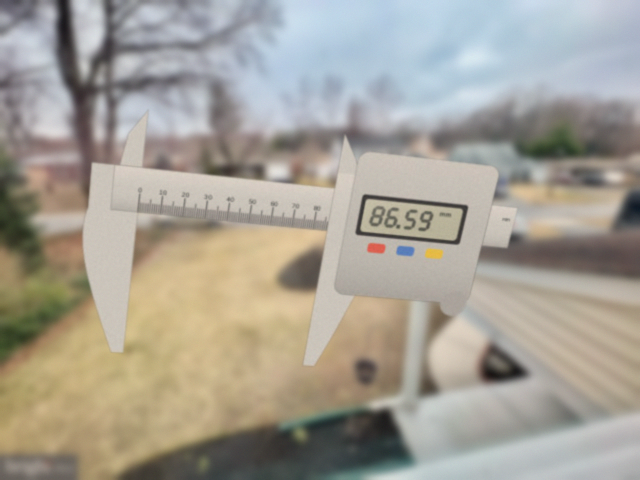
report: 86.59 (mm)
